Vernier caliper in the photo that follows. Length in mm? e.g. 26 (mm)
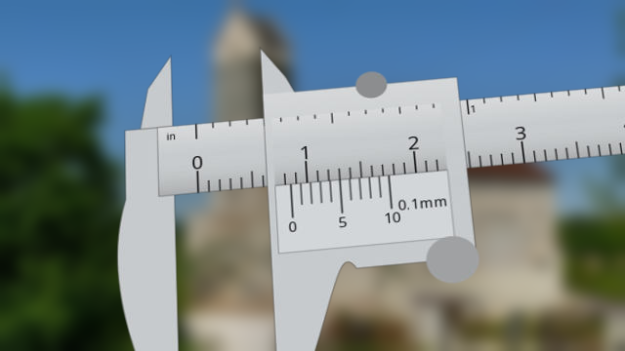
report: 8.5 (mm)
